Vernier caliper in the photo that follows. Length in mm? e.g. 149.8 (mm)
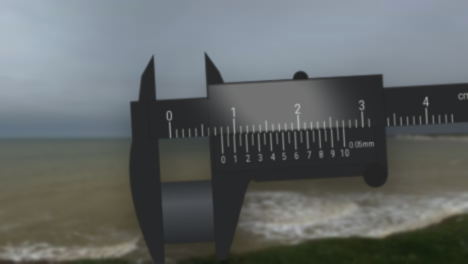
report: 8.0 (mm)
